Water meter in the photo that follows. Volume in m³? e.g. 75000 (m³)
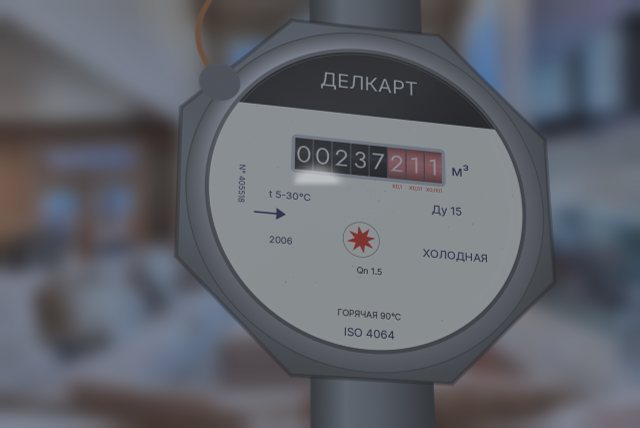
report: 237.211 (m³)
